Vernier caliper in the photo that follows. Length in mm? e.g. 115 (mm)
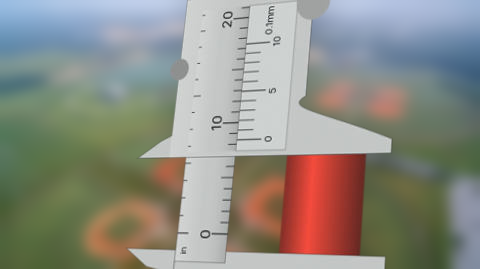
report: 8.4 (mm)
